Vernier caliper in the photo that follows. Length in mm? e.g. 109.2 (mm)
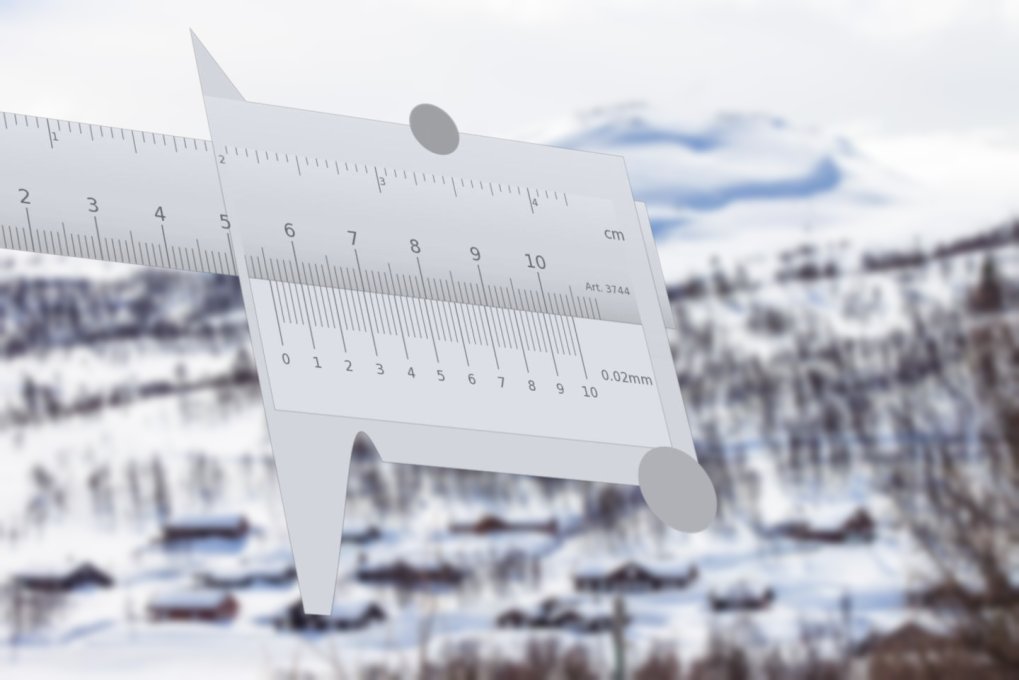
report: 55.2 (mm)
